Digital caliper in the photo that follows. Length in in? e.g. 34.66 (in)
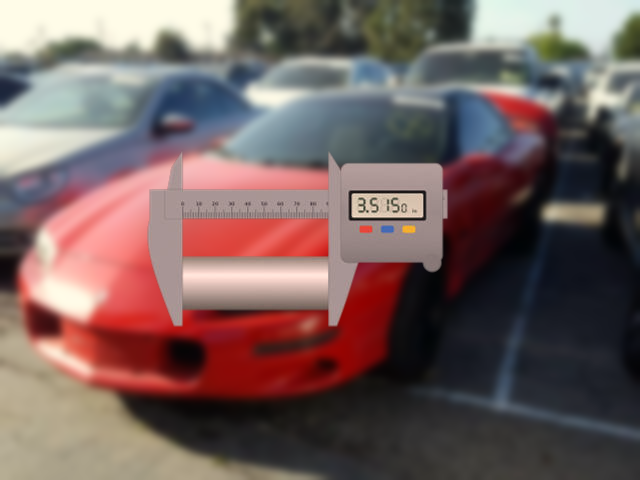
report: 3.5150 (in)
